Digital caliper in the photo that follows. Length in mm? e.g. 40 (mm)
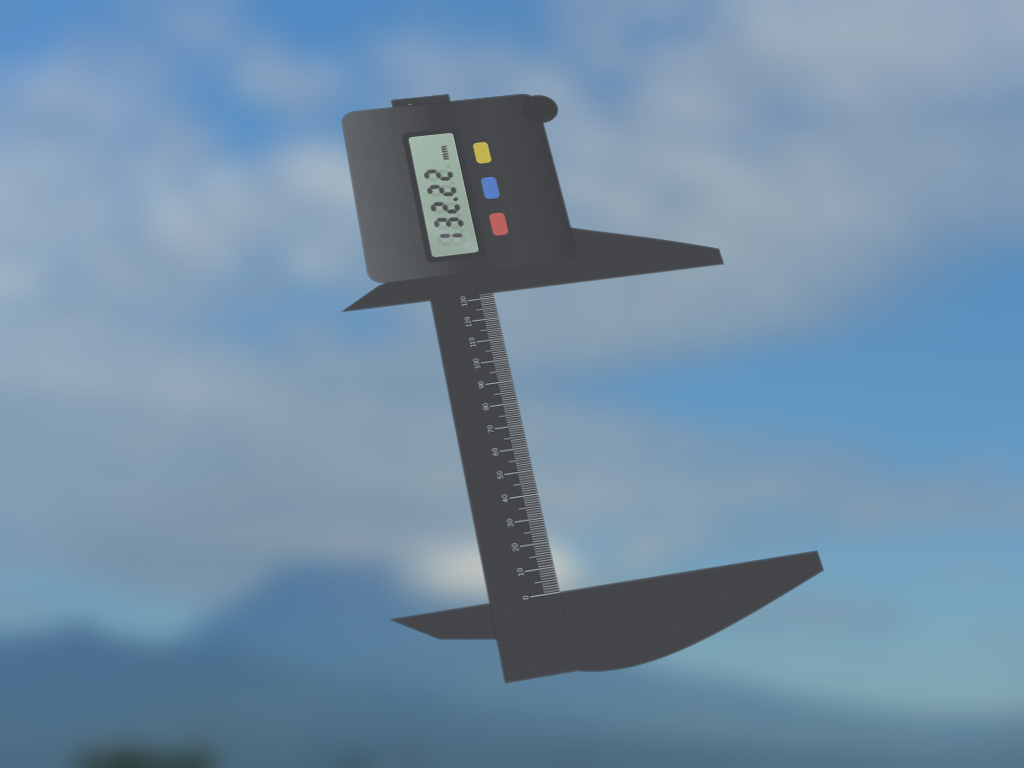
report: 132.22 (mm)
